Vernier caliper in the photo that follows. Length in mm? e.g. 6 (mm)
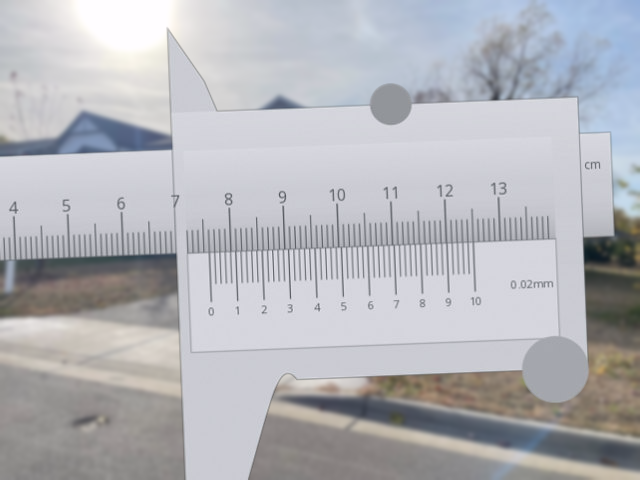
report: 76.0 (mm)
